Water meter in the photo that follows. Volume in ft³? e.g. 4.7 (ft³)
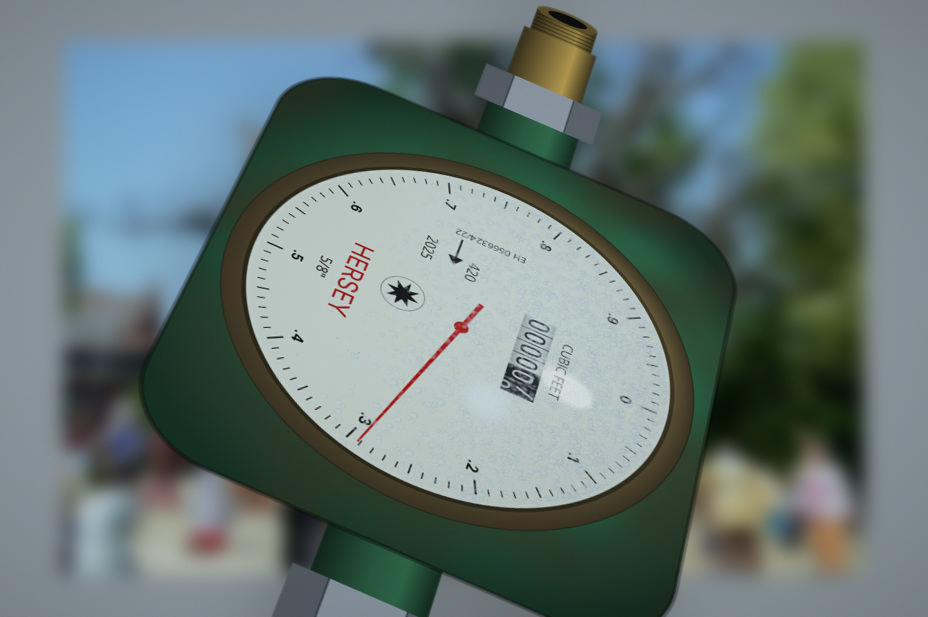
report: 7.29 (ft³)
